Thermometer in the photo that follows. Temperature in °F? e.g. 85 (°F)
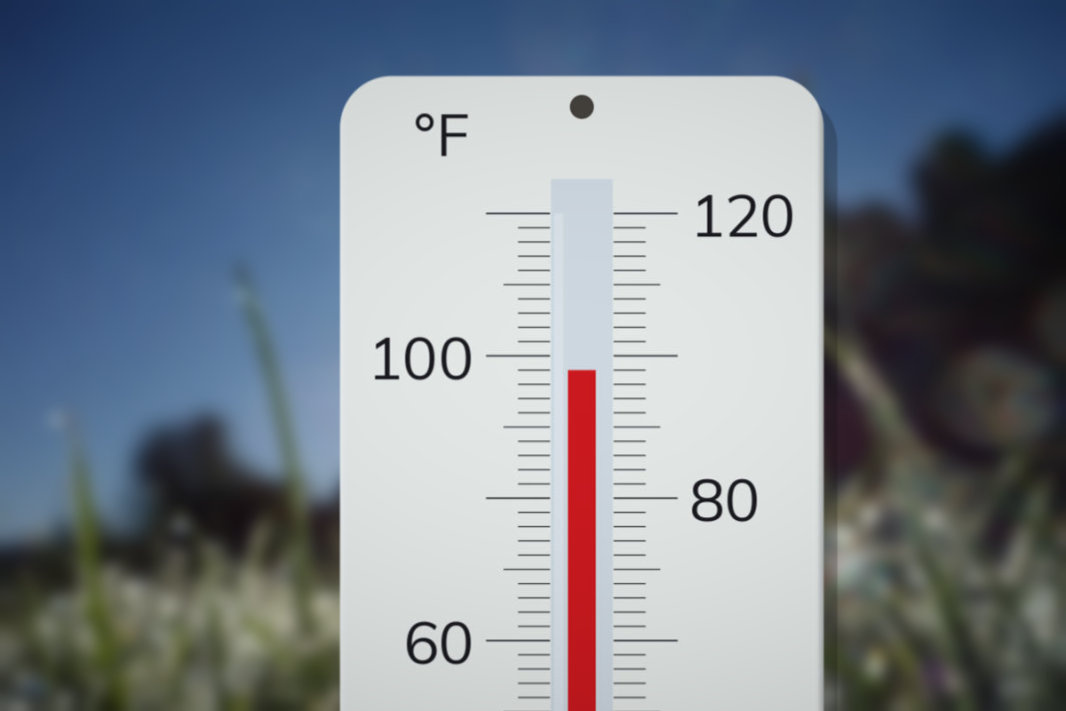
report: 98 (°F)
